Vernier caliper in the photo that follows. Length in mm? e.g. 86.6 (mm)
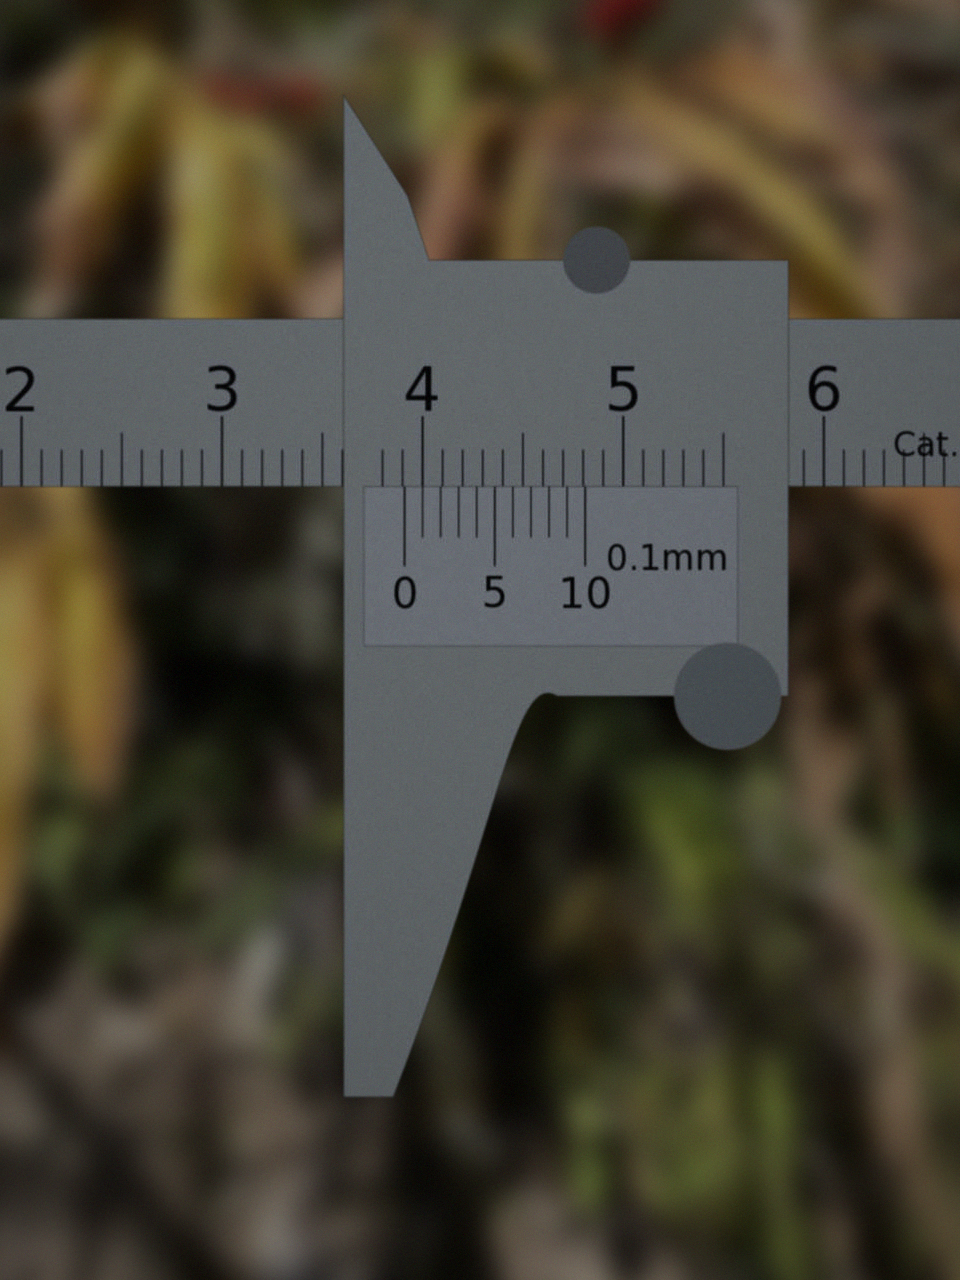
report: 39.1 (mm)
